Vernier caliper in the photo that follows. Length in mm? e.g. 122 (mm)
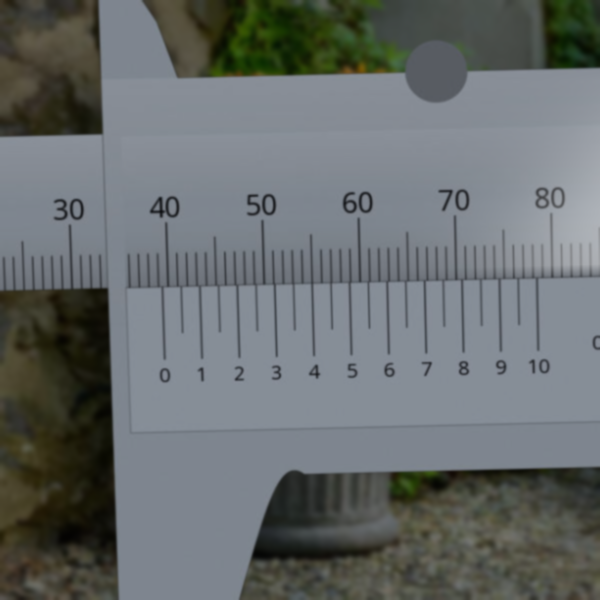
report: 39.4 (mm)
